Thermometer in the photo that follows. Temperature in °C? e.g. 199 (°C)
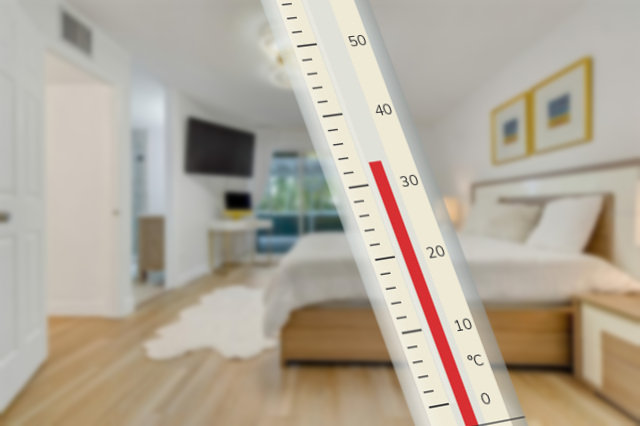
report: 33 (°C)
